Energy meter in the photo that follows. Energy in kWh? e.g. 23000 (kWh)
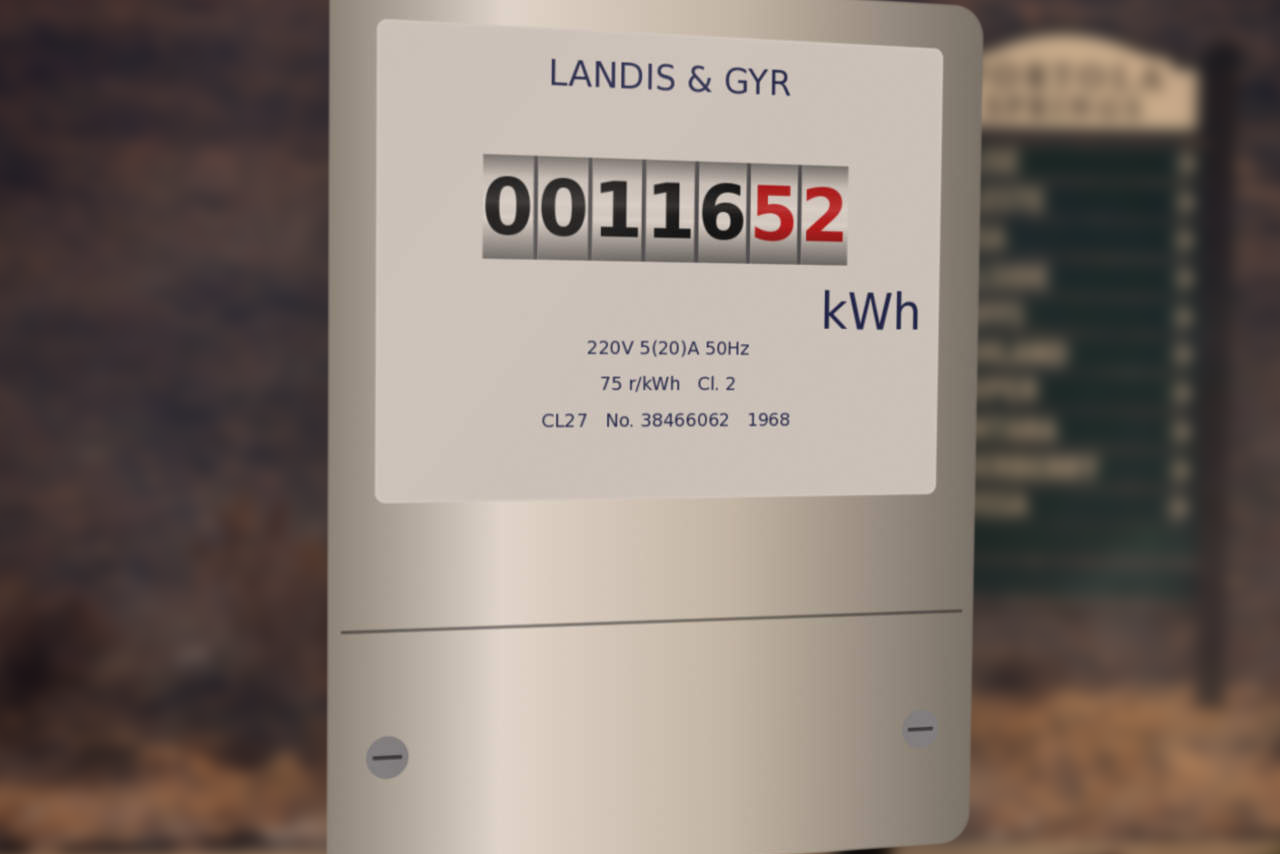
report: 116.52 (kWh)
